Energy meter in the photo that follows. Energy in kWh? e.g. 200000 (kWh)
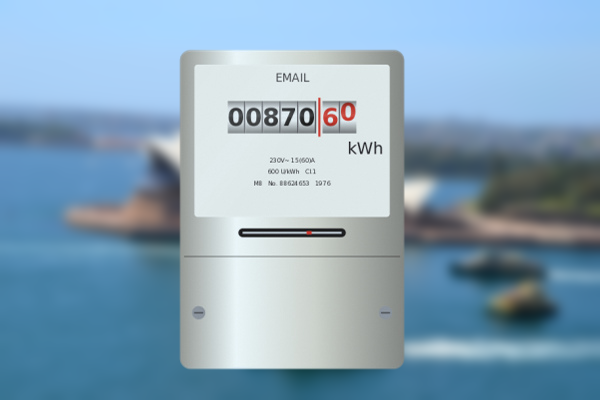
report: 870.60 (kWh)
